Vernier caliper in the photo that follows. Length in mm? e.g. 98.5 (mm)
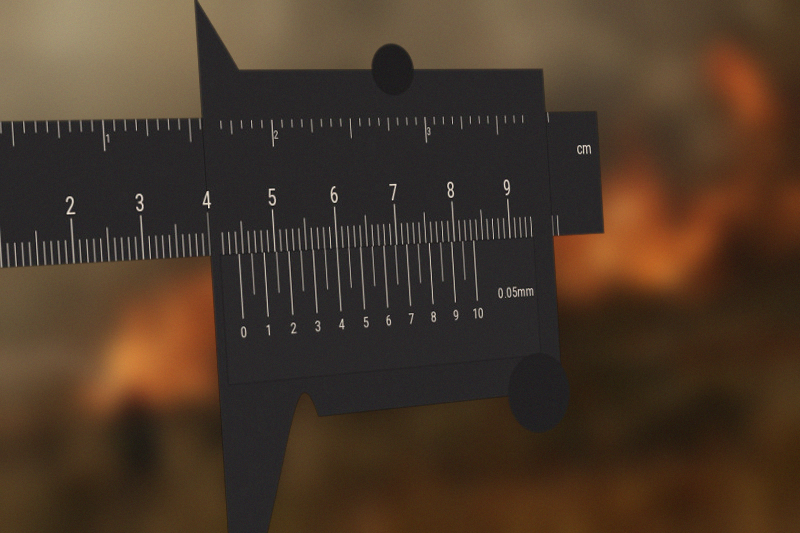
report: 44.4 (mm)
